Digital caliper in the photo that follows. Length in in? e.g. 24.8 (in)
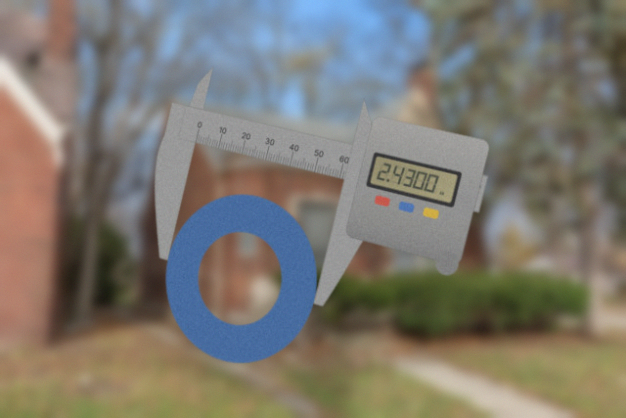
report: 2.4300 (in)
